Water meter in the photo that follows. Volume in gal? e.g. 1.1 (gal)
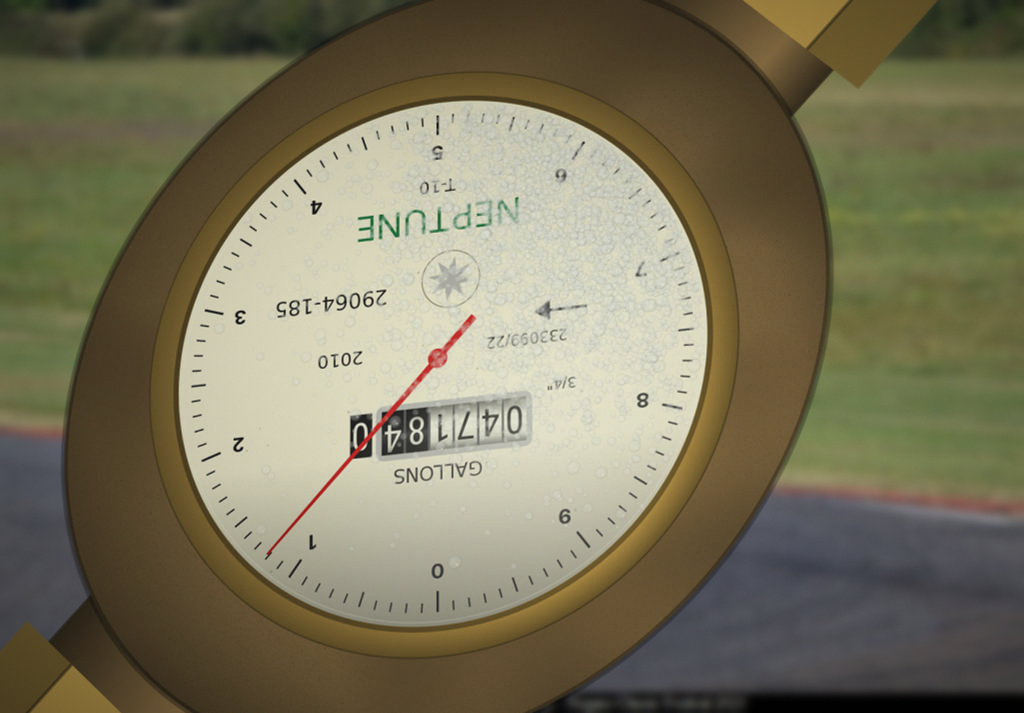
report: 471841.2 (gal)
